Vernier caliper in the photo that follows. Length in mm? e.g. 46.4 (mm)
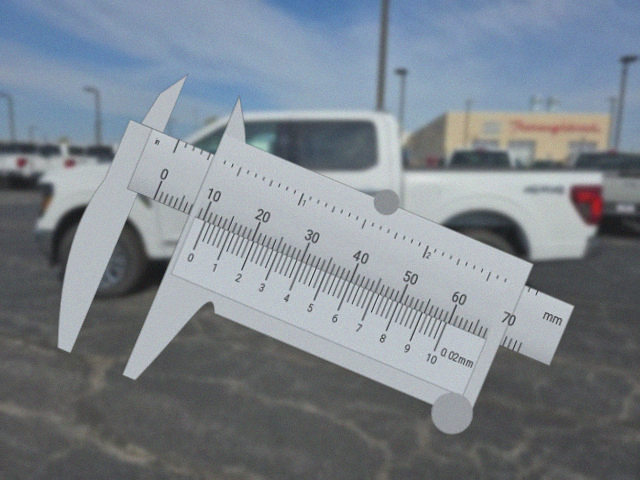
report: 10.5 (mm)
